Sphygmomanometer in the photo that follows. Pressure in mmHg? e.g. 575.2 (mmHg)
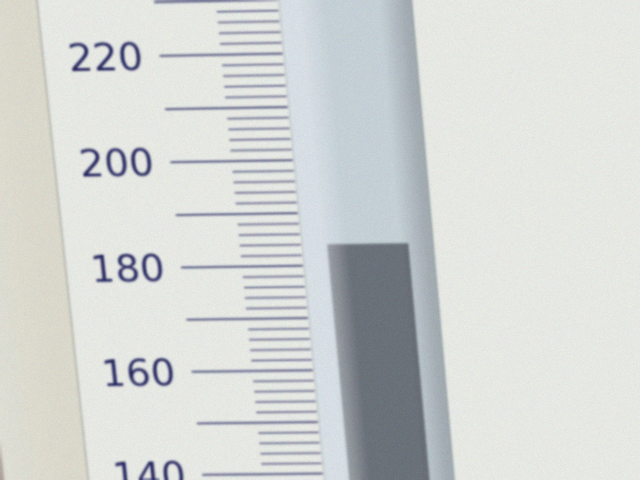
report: 184 (mmHg)
